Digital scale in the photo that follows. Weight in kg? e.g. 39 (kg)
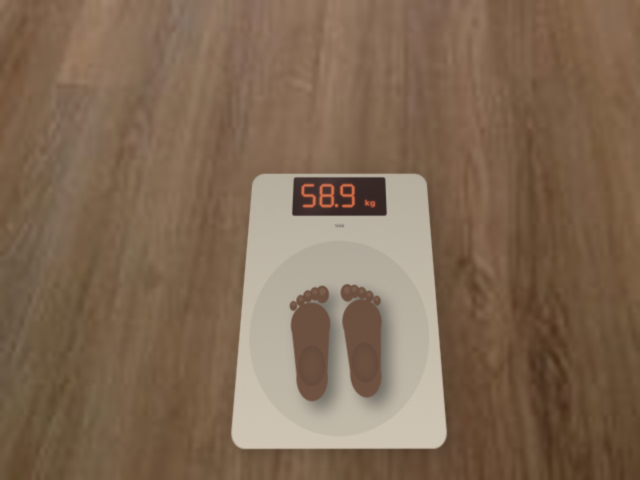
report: 58.9 (kg)
